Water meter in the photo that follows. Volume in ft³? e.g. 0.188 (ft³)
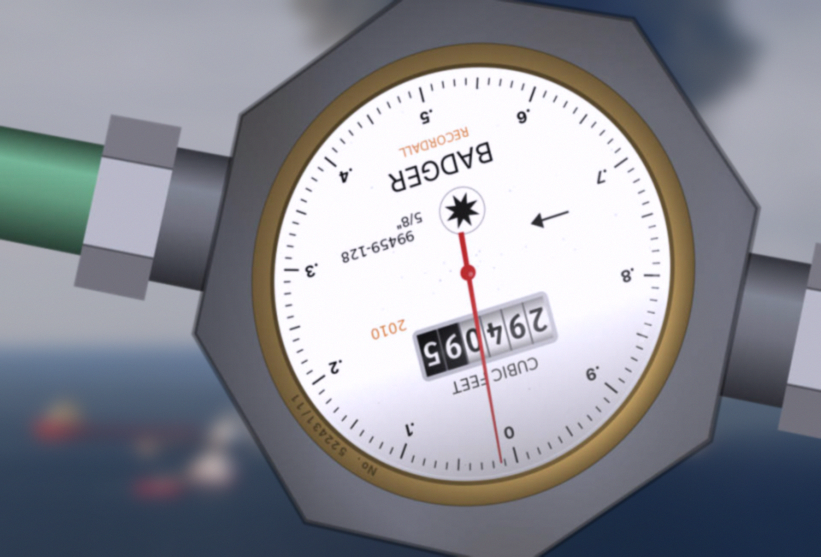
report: 294095.01 (ft³)
